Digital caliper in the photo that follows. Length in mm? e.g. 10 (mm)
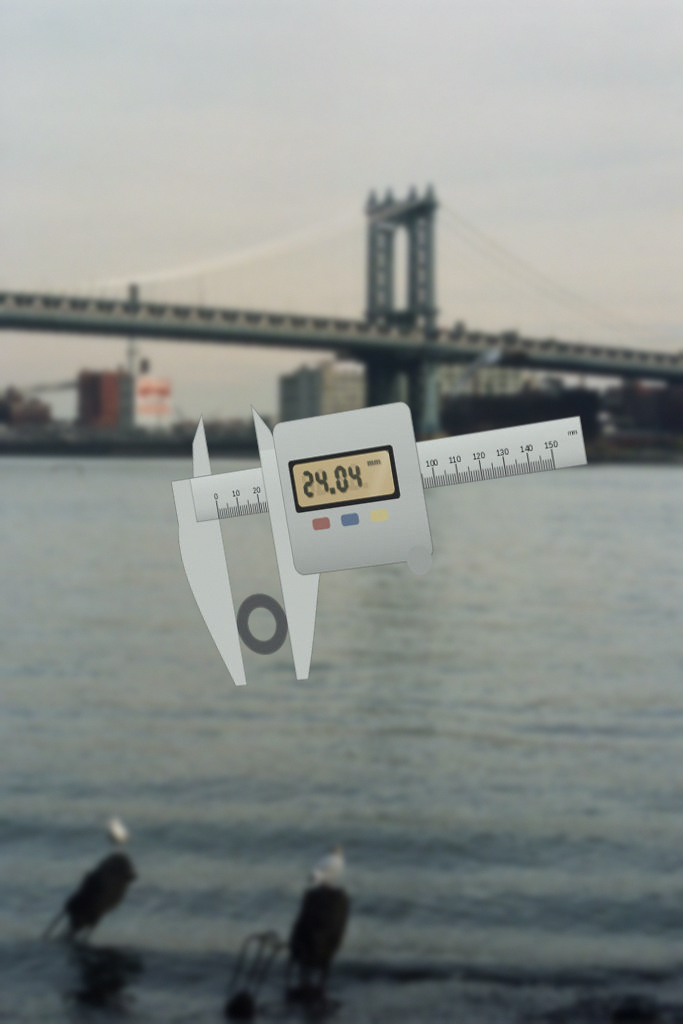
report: 24.04 (mm)
